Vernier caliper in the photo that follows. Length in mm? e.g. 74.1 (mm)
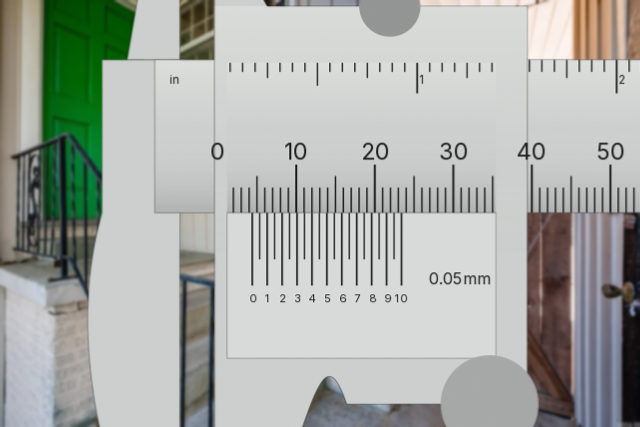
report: 4.4 (mm)
